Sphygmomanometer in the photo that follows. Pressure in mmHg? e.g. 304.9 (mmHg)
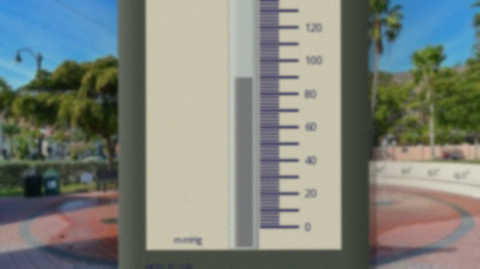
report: 90 (mmHg)
